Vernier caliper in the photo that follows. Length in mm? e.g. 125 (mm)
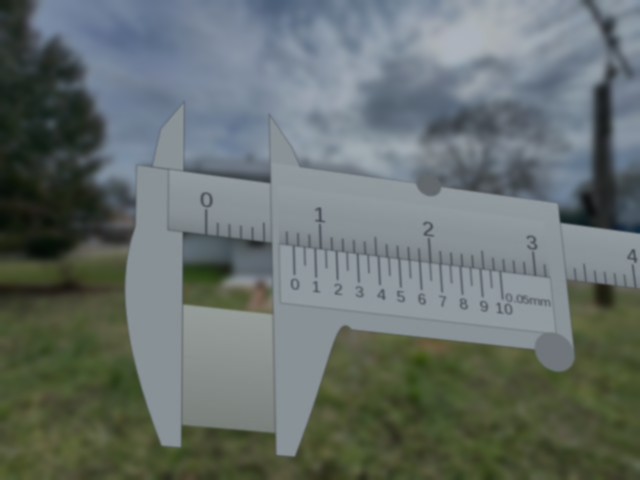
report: 7.6 (mm)
